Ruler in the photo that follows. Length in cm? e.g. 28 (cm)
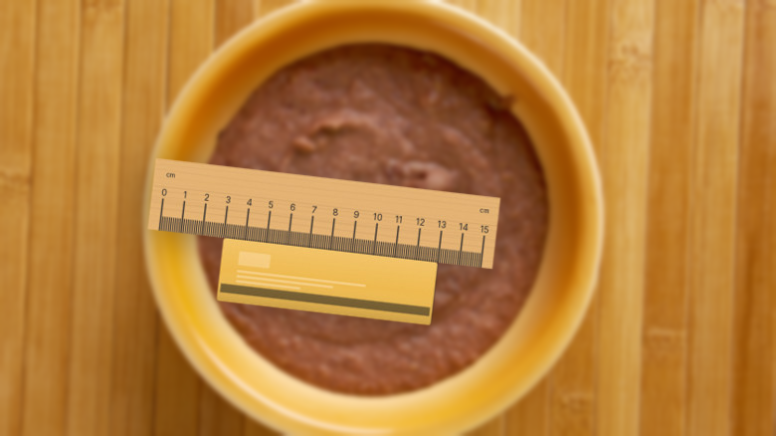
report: 10 (cm)
